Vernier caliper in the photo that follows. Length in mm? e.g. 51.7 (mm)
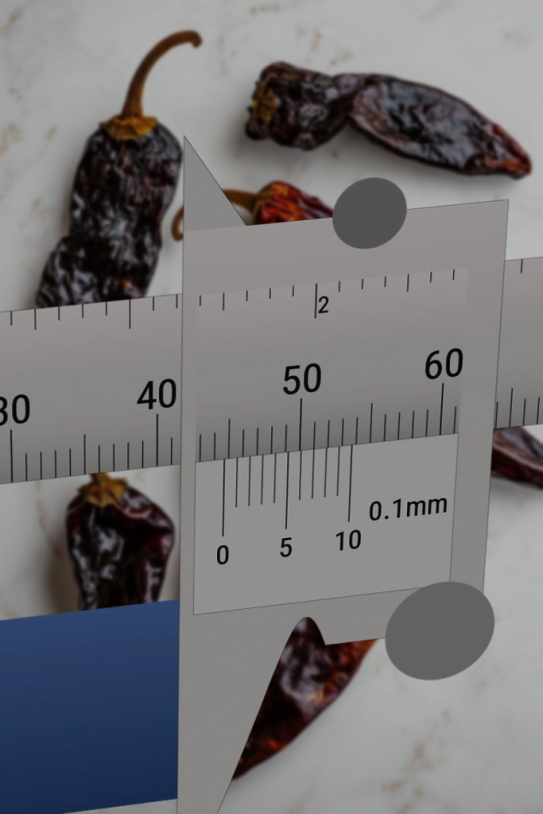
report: 44.7 (mm)
